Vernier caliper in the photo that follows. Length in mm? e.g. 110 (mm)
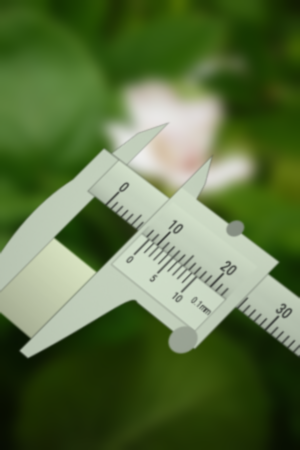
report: 8.5 (mm)
